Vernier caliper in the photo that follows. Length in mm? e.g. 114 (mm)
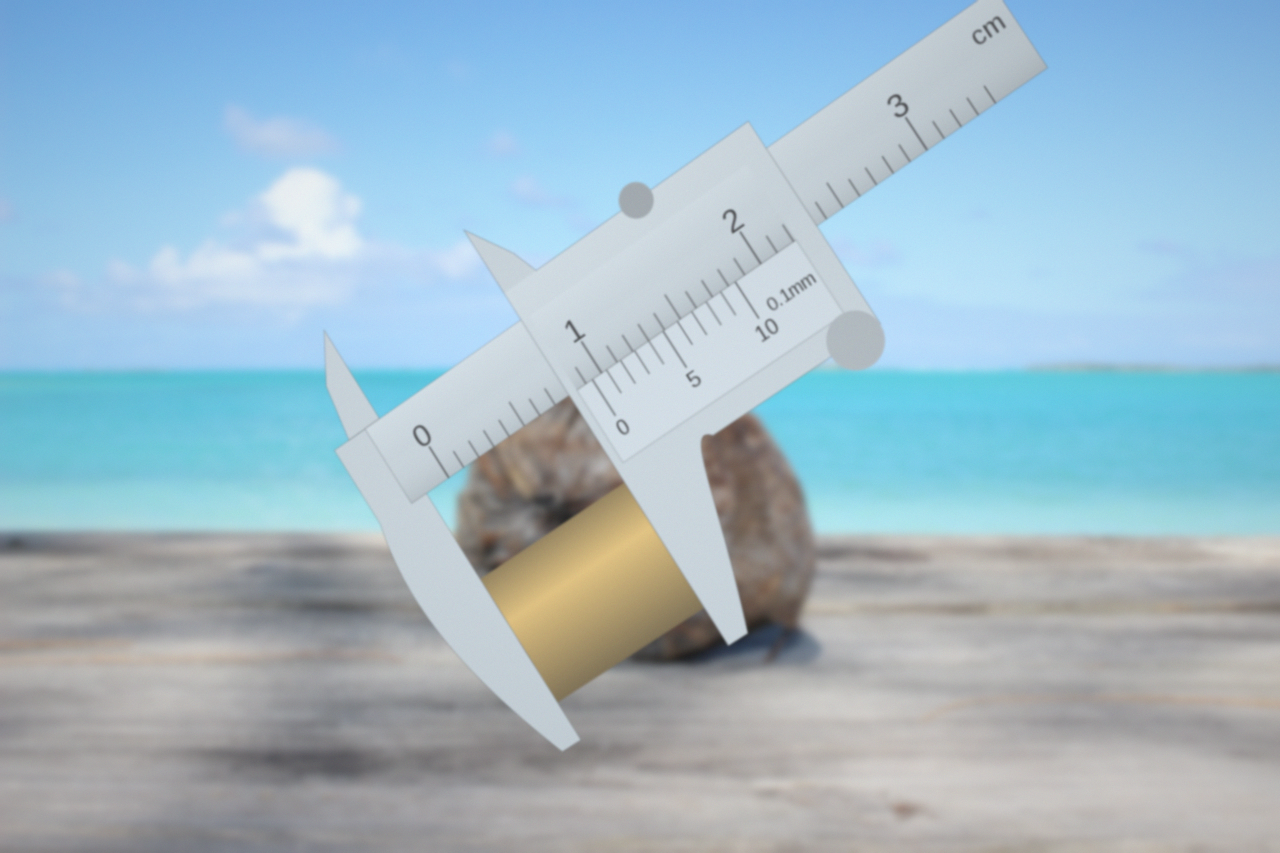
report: 9.4 (mm)
